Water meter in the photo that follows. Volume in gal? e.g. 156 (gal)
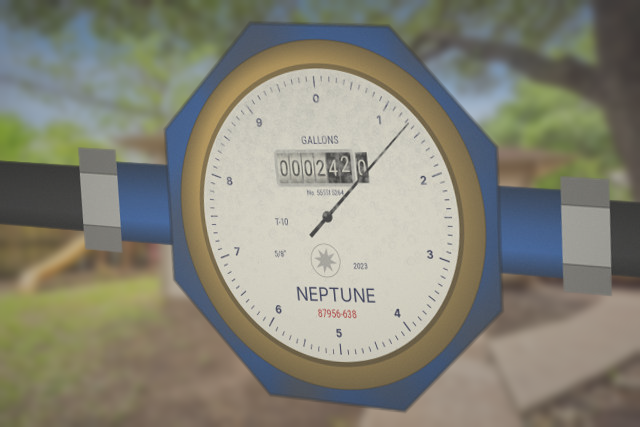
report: 2421.3 (gal)
